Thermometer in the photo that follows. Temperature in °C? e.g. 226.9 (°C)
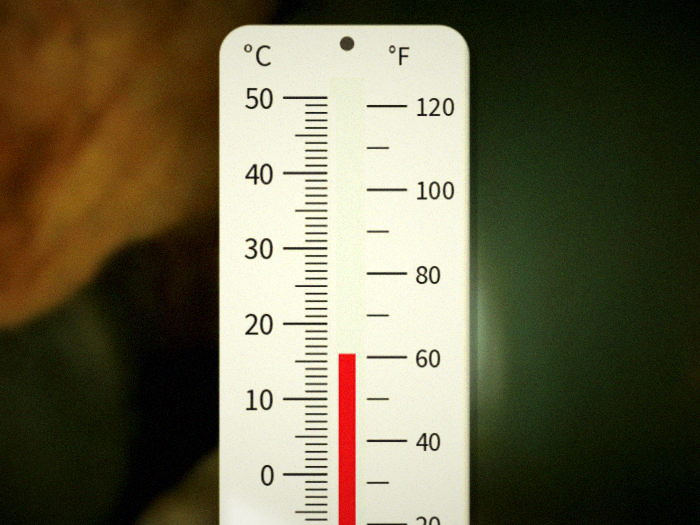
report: 16 (°C)
